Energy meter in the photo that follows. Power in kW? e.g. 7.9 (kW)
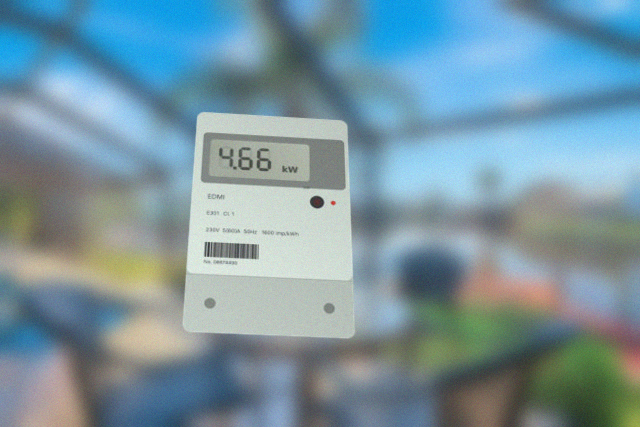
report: 4.66 (kW)
